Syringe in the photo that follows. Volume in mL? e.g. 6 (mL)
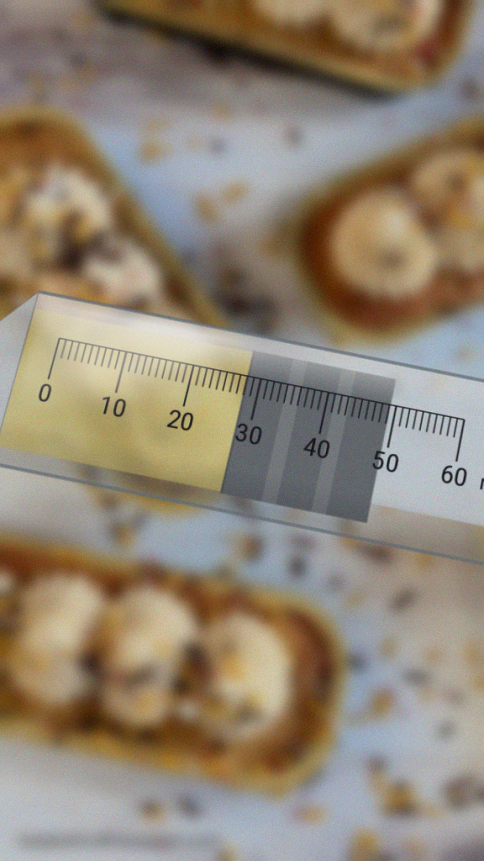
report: 28 (mL)
